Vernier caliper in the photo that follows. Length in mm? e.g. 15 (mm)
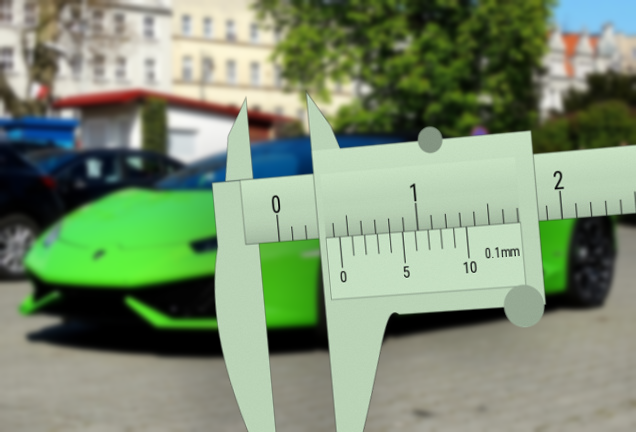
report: 4.4 (mm)
